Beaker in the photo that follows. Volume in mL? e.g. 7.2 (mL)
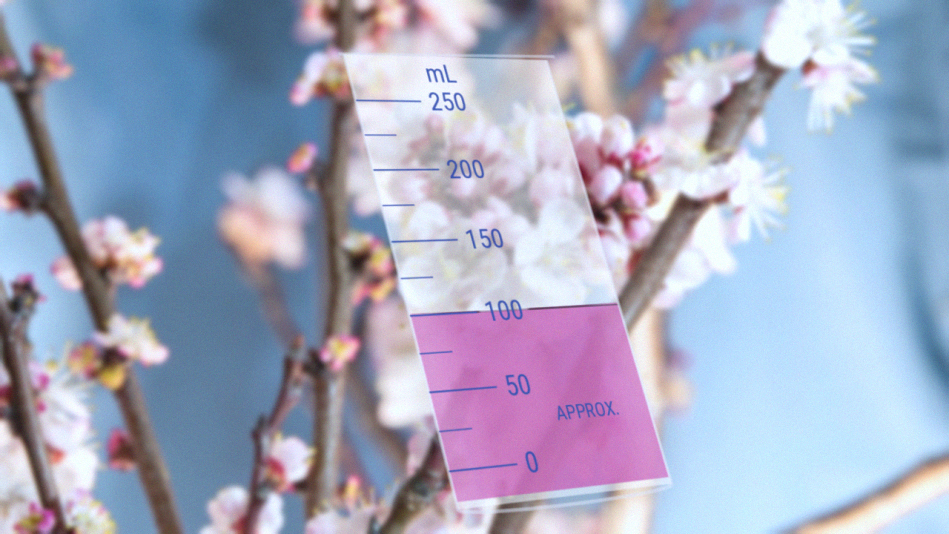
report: 100 (mL)
